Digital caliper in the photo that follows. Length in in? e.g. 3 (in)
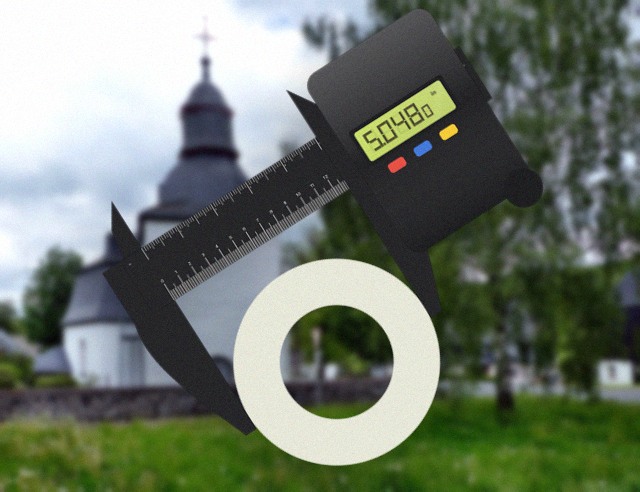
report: 5.0480 (in)
